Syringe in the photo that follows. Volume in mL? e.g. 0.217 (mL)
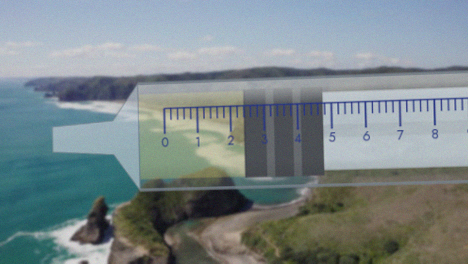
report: 2.4 (mL)
